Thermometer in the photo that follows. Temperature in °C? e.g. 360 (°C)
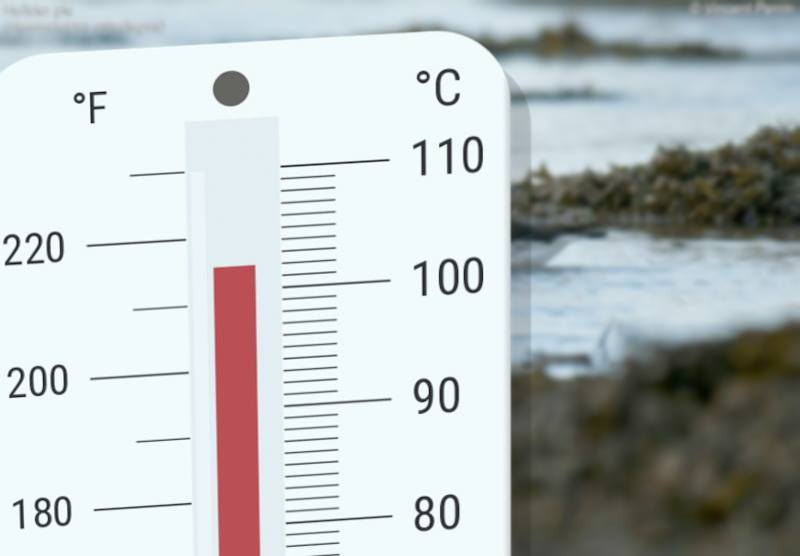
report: 102 (°C)
